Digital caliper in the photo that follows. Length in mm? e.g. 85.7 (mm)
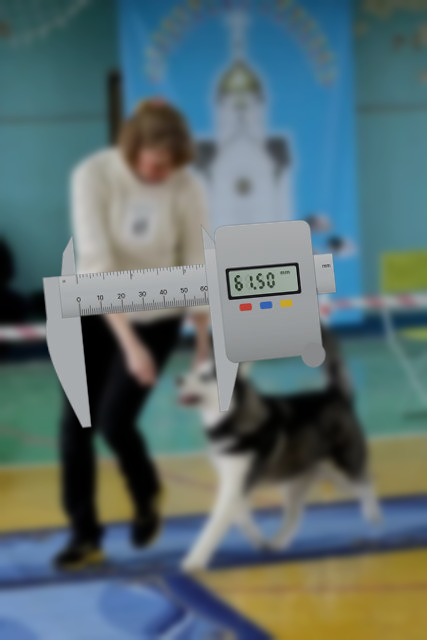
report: 61.50 (mm)
